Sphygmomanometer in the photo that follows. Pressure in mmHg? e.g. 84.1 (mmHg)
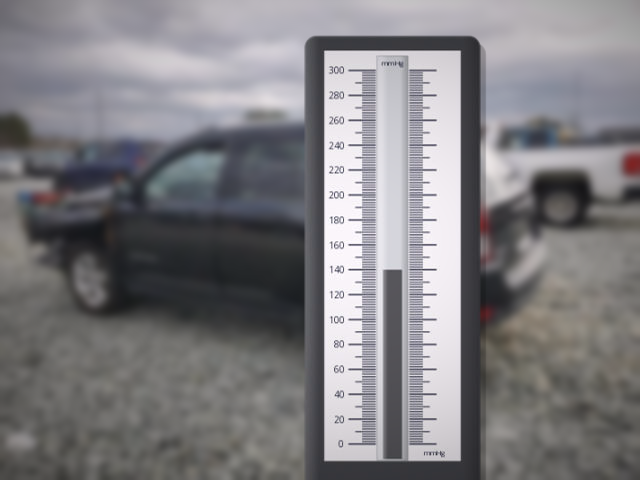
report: 140 (mmHg)
